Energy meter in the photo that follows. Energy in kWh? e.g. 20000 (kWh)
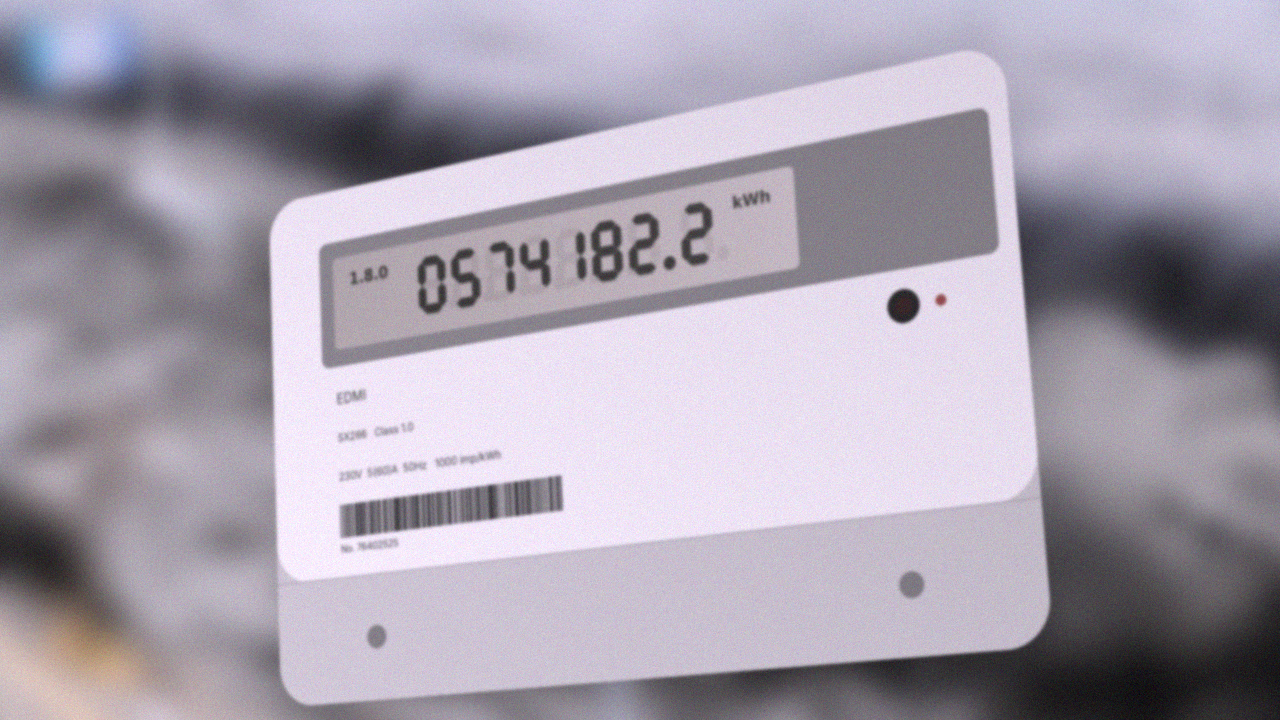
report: 574182.2 (kWh)
